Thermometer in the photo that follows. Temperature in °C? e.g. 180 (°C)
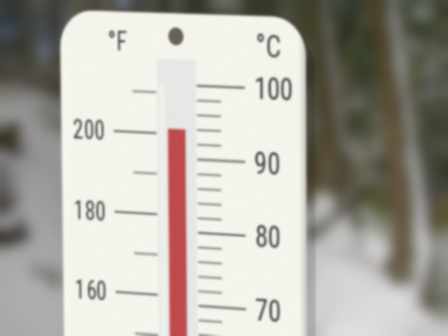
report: 94 (°C)
